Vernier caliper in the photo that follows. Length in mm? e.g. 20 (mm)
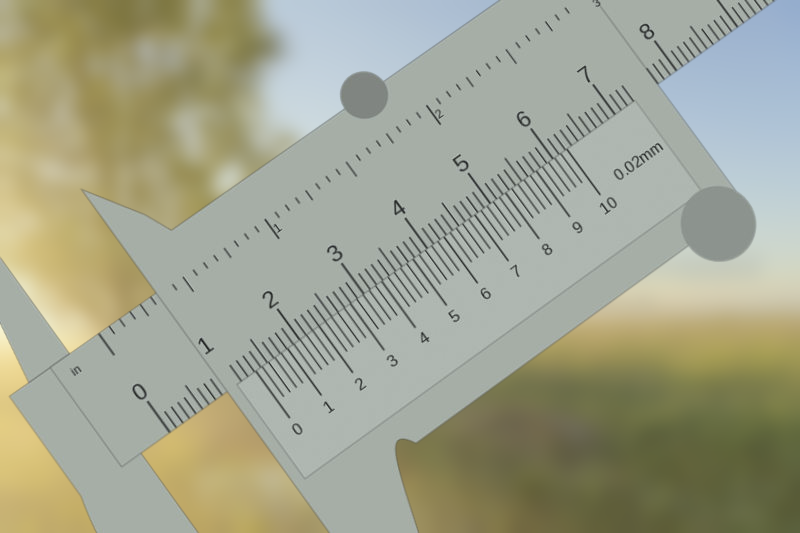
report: 13.2 (mm)
